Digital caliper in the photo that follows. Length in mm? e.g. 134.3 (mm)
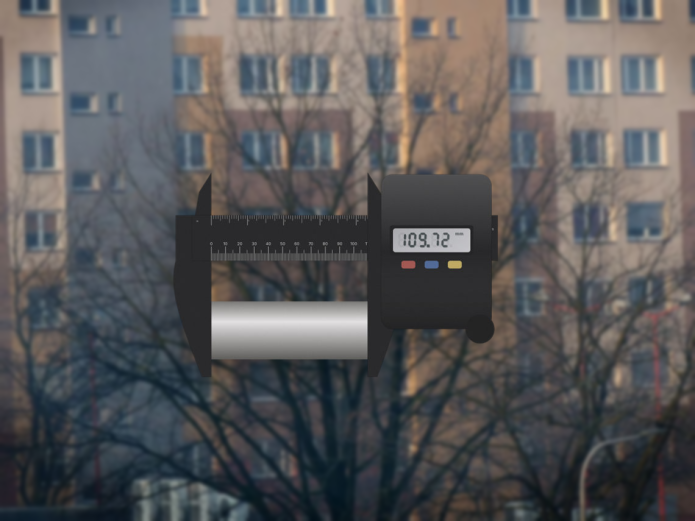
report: 109.72 (mm)
